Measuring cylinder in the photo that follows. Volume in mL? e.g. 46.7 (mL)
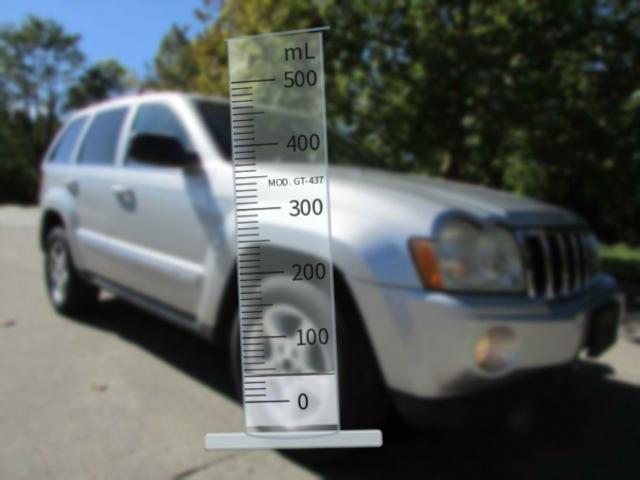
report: 40 (mL)
